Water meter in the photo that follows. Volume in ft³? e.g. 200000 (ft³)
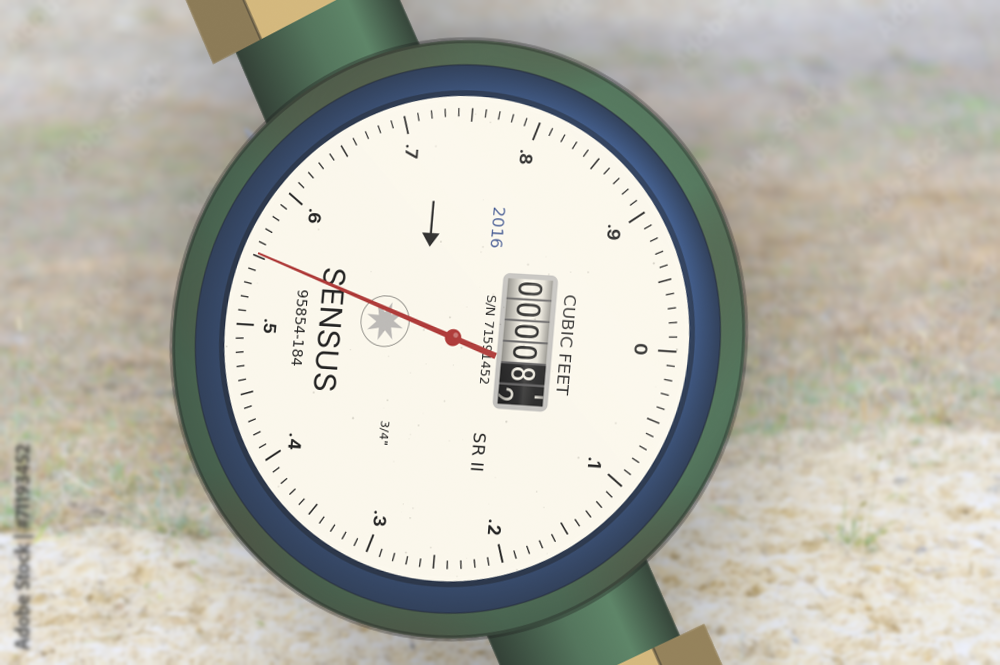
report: 81.55 (ft³)
